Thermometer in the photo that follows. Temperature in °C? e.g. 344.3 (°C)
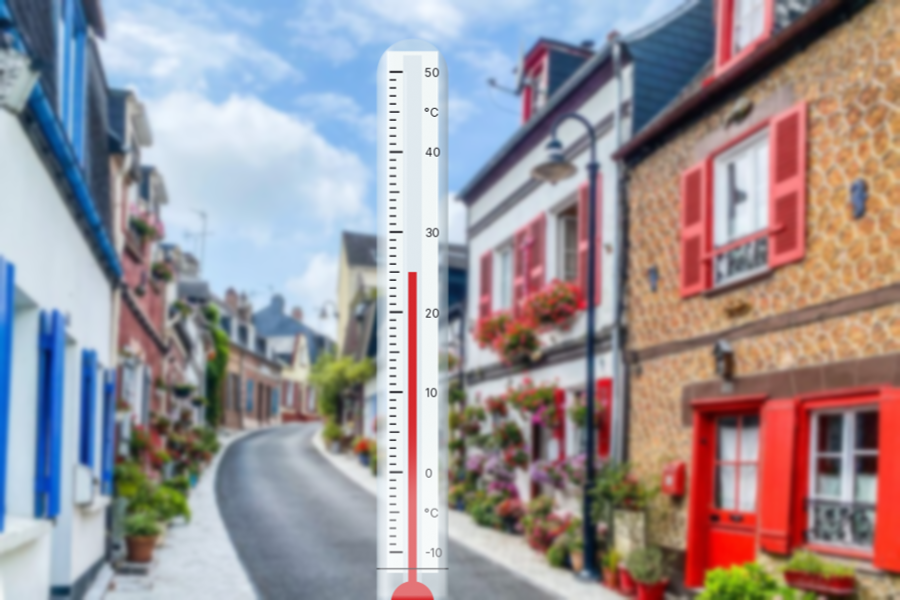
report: 25 (°C)
